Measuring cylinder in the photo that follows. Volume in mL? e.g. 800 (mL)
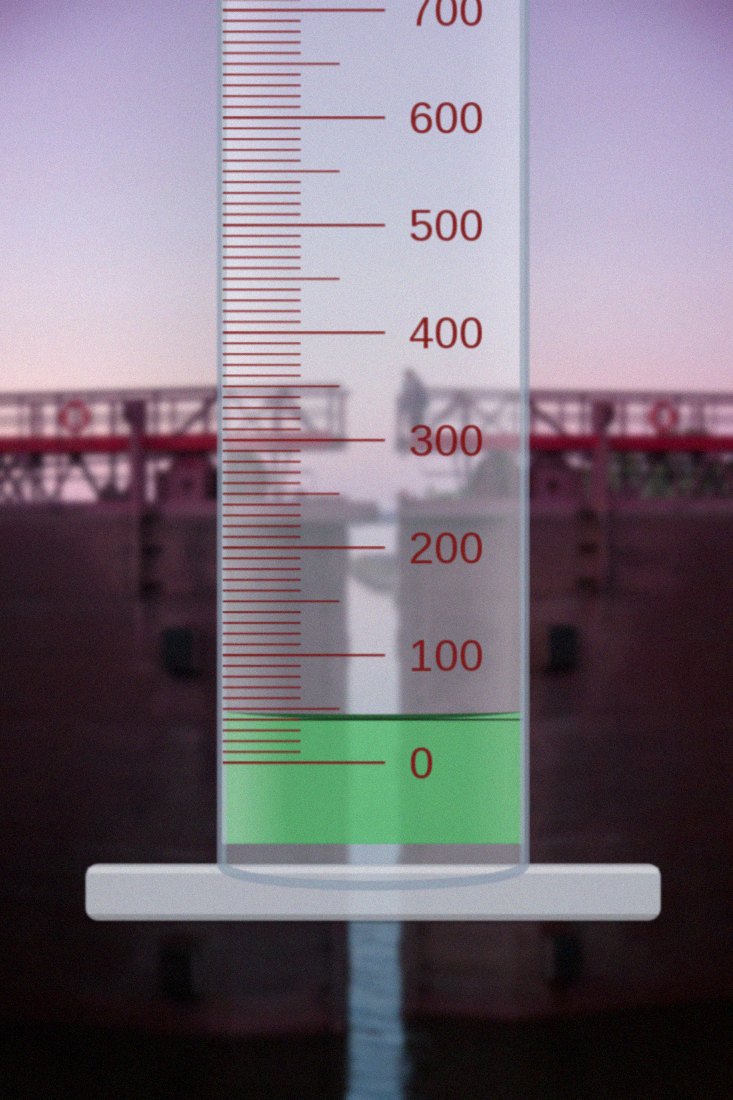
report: 40 (mL)
